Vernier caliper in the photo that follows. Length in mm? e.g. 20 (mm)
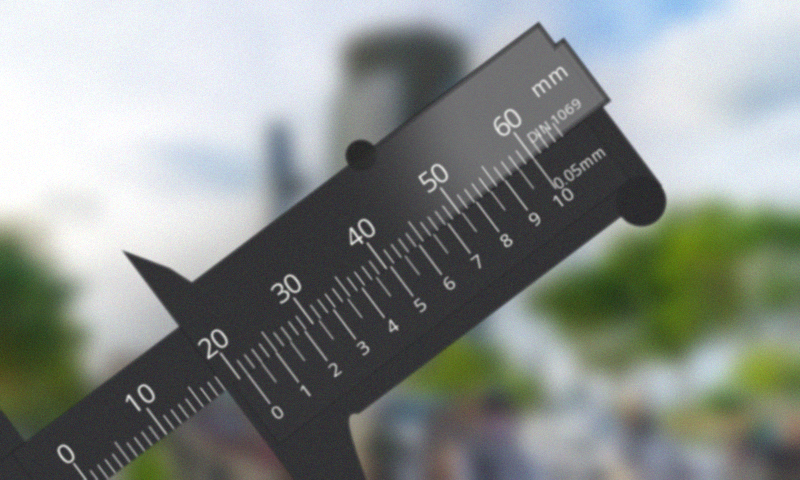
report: 21.0 (mm)
